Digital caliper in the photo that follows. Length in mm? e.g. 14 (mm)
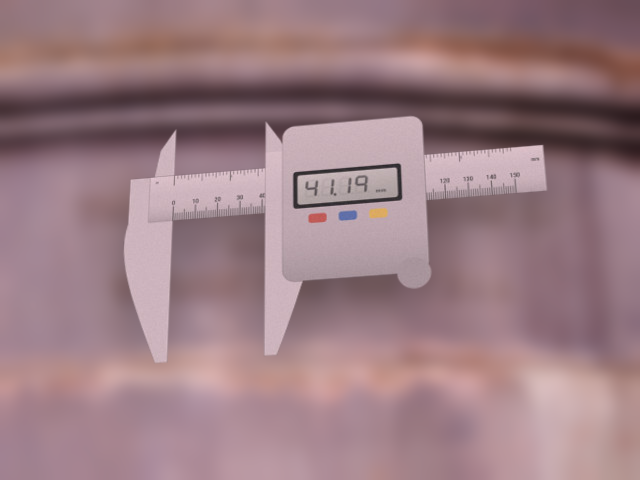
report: 41.19 (mm)
